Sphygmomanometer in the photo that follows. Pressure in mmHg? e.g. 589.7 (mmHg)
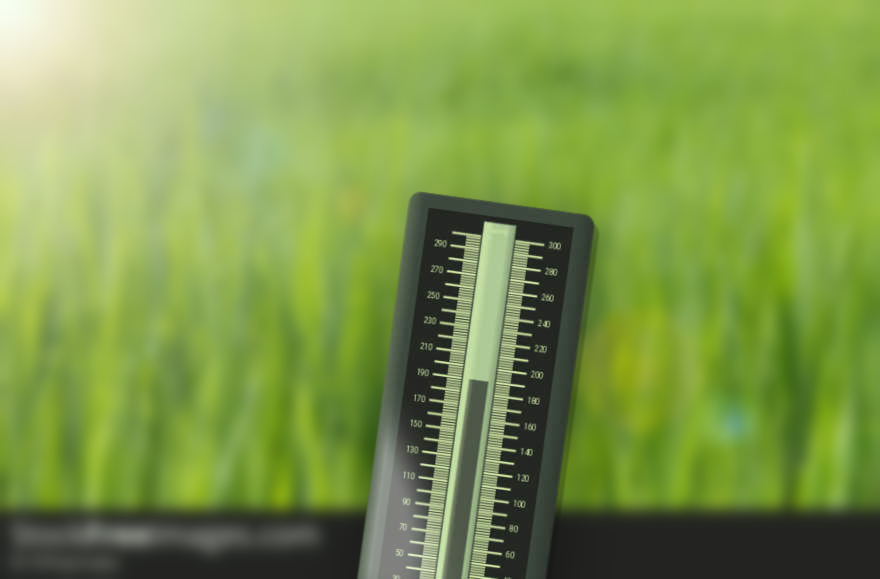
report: 190 (mmHg)
